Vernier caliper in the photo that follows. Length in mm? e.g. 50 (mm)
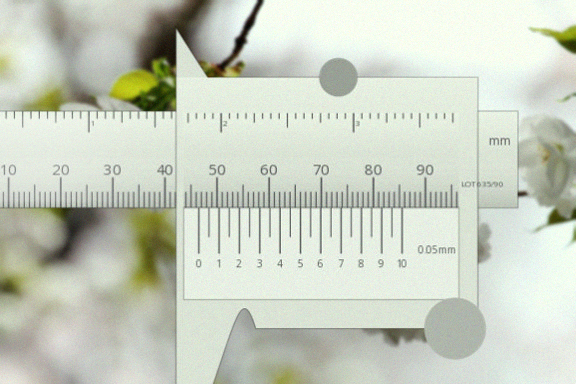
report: 46.5 (mm)
